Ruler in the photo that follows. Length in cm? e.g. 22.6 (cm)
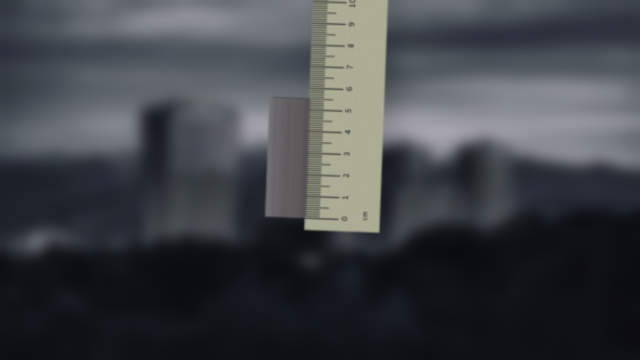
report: 5.5 (cm)
